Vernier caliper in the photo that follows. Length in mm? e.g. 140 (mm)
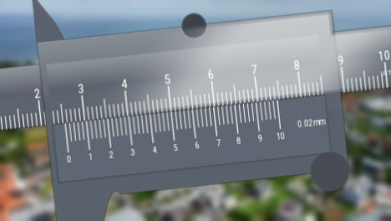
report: 25.5 (mm)
